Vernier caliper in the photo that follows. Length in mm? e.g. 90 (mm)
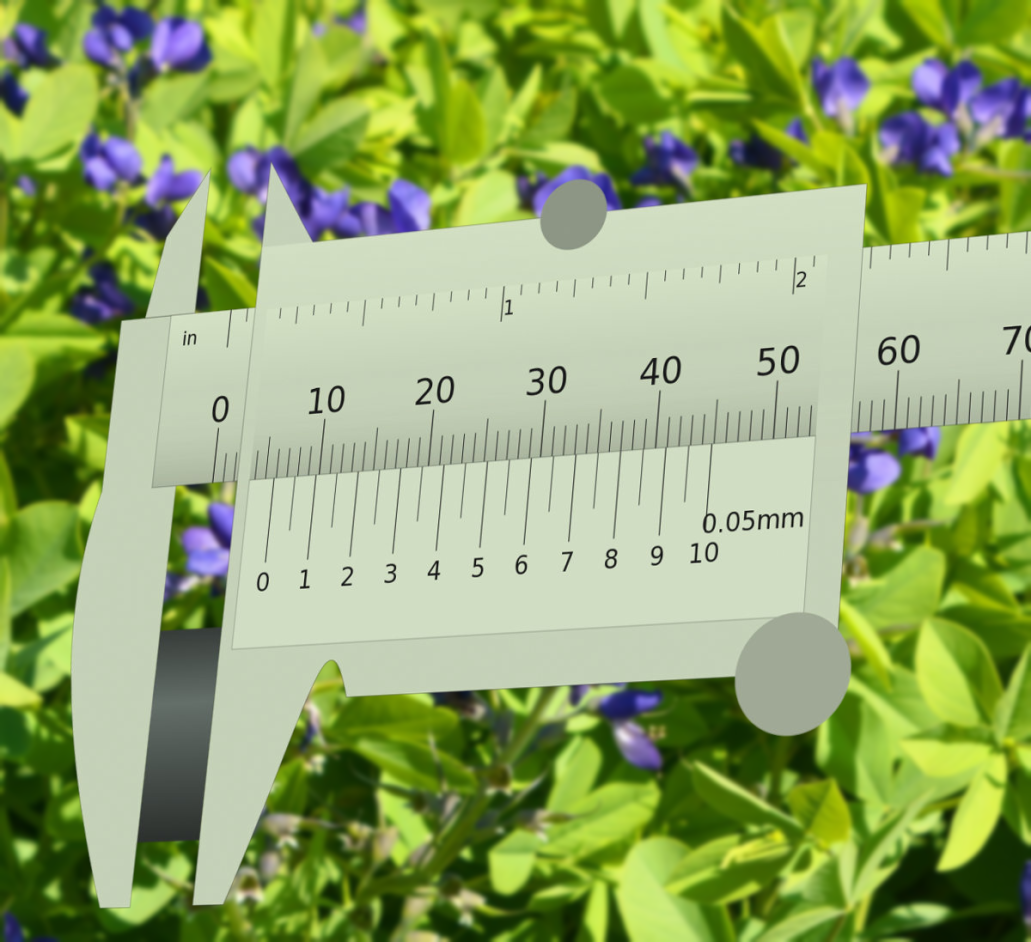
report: 5.8 (mm)
